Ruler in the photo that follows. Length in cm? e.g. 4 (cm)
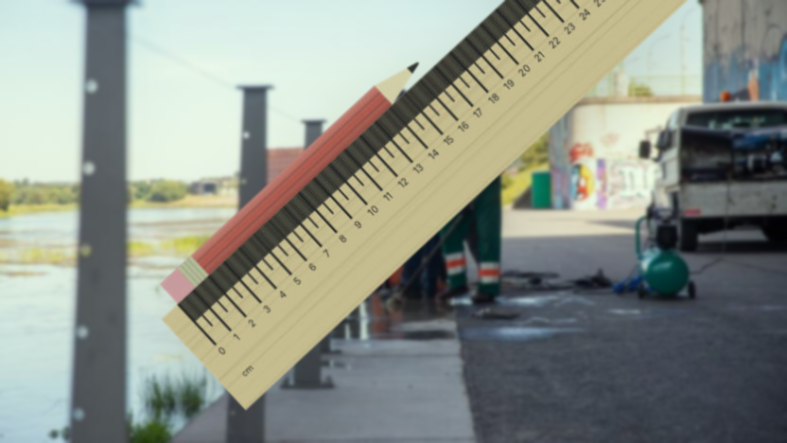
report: 16.5 (cm)
